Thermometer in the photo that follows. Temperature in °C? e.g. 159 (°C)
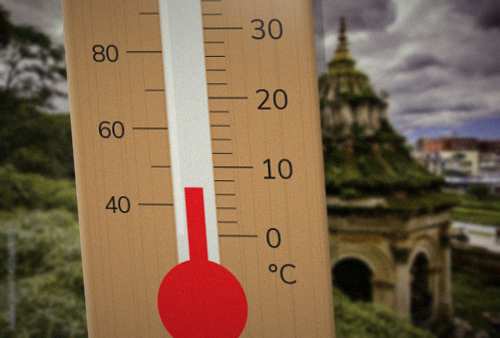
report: 7 (°C)
